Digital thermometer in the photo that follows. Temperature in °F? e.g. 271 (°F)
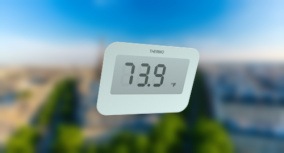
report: 73.9 (°F)
